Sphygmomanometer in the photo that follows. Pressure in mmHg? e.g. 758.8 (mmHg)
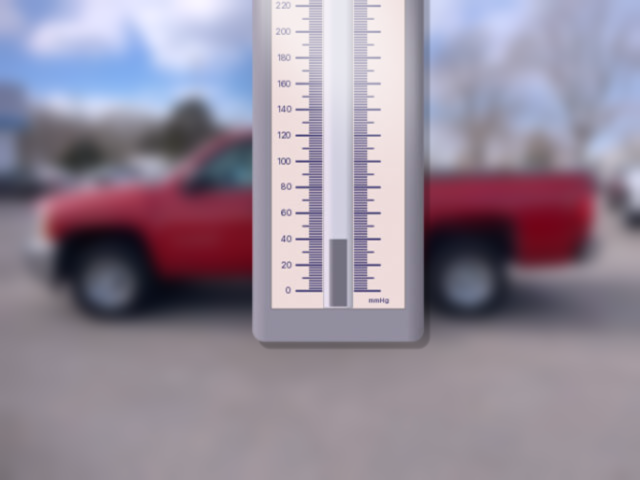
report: 40 (mmHg)
